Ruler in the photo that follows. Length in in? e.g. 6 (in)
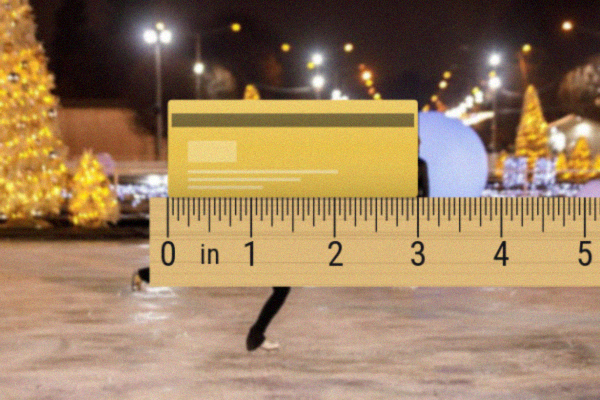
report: 3 (in)
